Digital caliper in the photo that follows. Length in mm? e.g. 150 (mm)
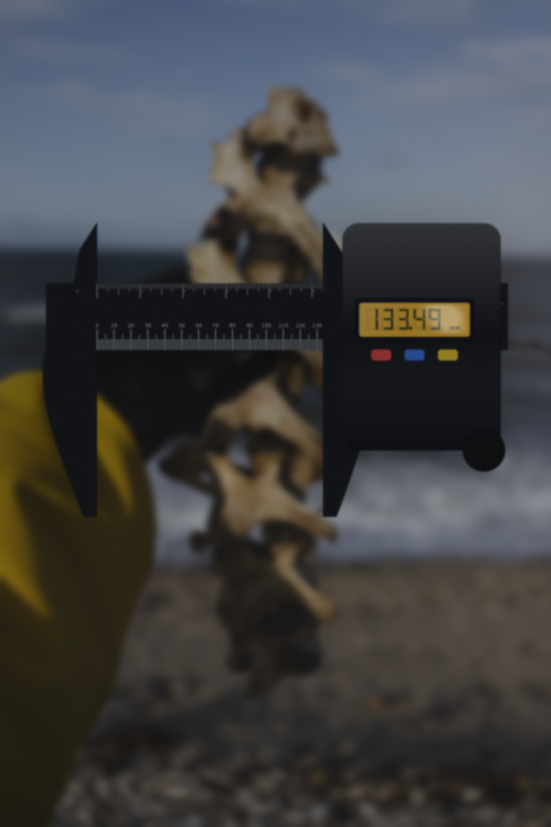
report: 133.49 (mm)
